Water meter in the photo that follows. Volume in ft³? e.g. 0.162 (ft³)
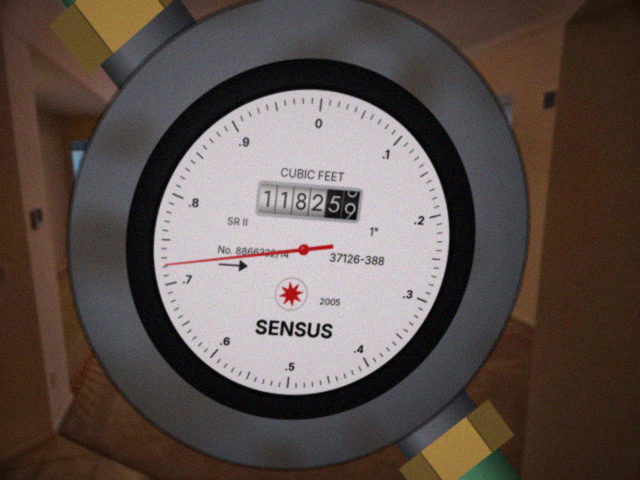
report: 118258.72 (ft³)
